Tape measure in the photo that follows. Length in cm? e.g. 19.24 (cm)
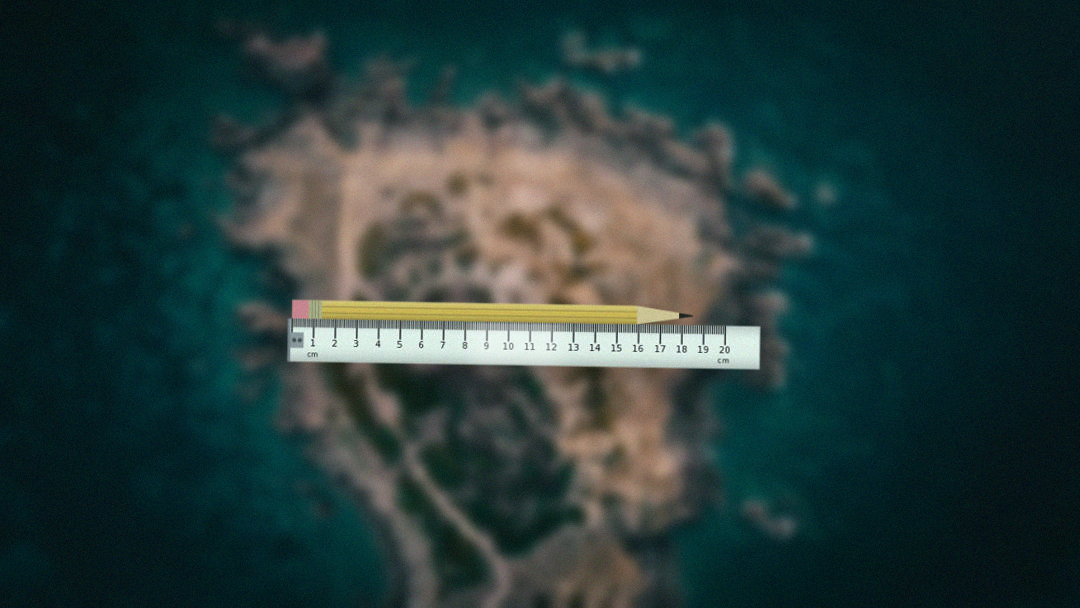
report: 18.5 (cm)
